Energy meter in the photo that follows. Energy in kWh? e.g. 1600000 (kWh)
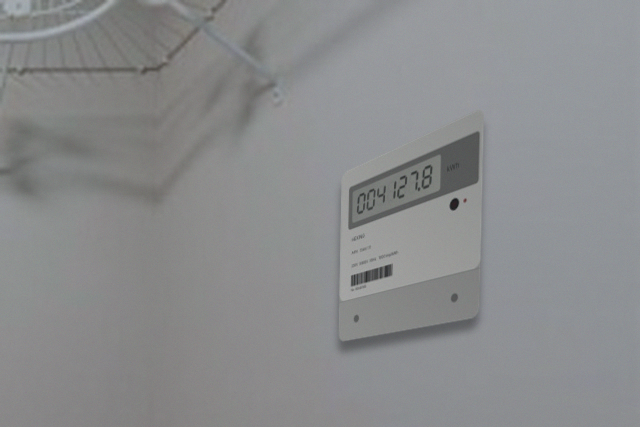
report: 4127.8 (kWh)
